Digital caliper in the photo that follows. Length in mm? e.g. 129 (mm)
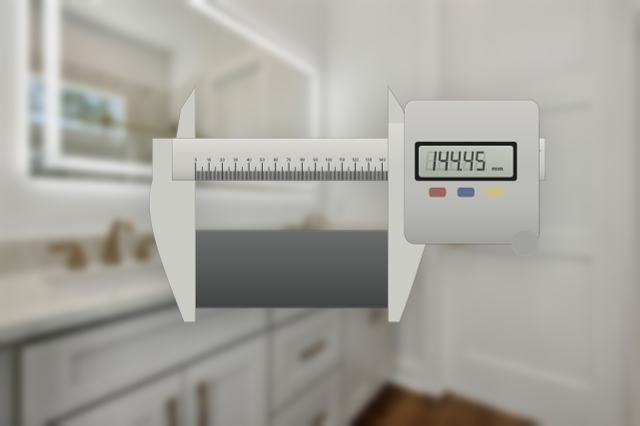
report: 144.45 (mm)
